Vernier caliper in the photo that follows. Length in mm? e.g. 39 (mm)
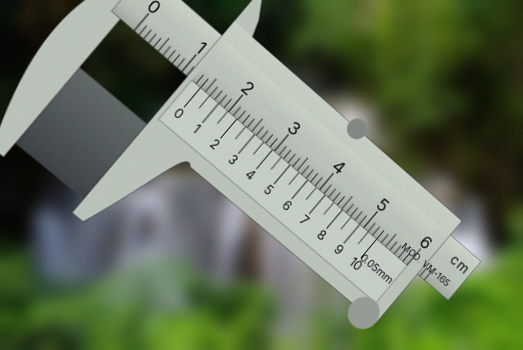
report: 14.0 (mm)
